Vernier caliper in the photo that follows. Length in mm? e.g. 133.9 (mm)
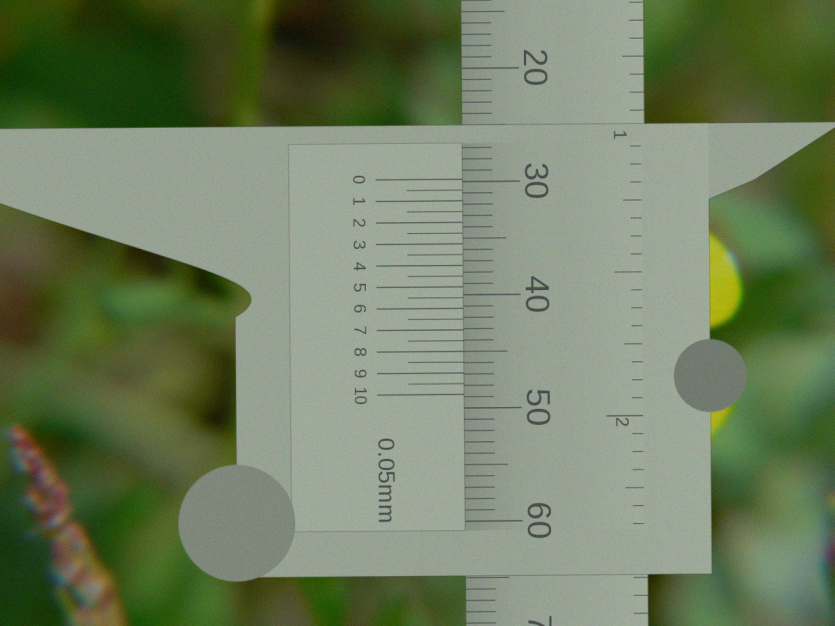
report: 29.8 (mm)
